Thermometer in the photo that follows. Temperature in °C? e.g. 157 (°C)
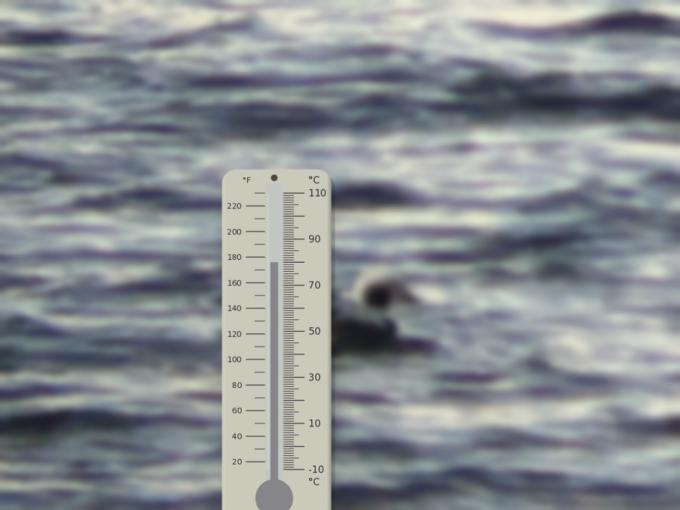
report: 80 (°C)
